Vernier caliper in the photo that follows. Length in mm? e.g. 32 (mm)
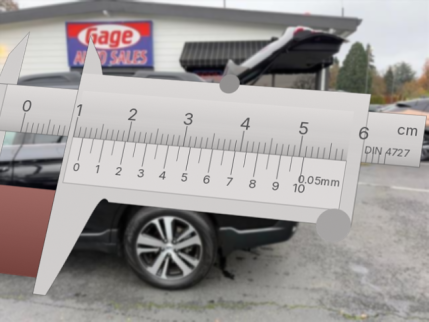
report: 11.8 (mm)
